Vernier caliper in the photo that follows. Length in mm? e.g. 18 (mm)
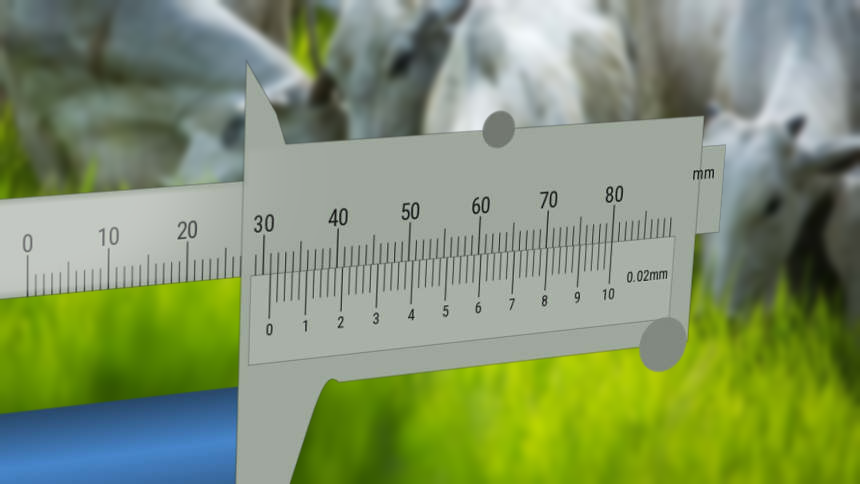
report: 31.0 (mm)
